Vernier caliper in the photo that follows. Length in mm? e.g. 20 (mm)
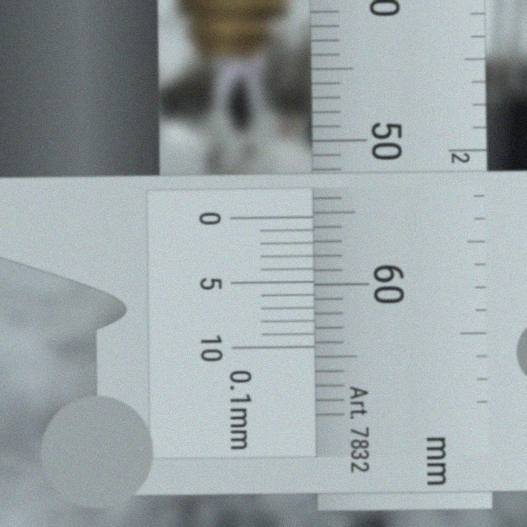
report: 55.3 (mm)
